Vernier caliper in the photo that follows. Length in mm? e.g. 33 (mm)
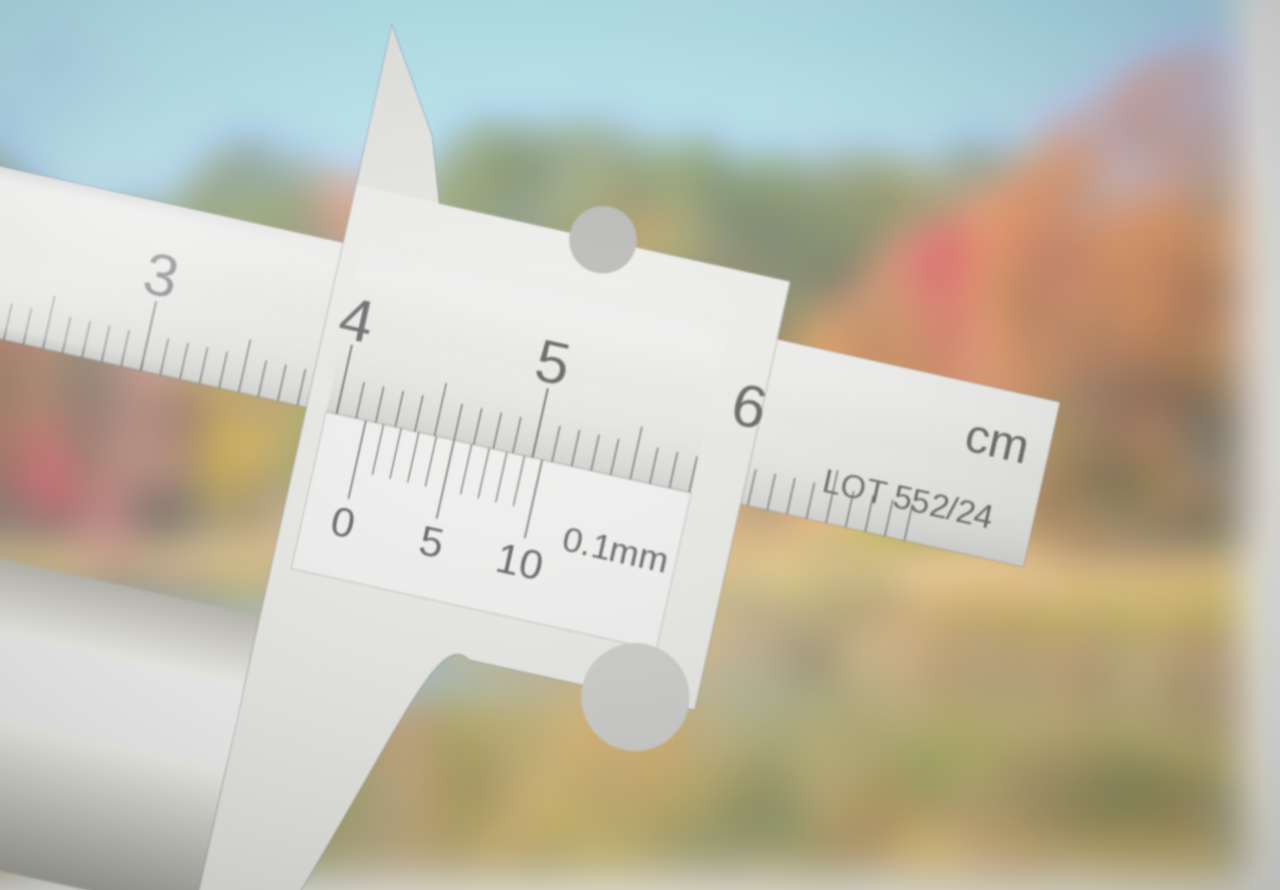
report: 41.5 (mm)
